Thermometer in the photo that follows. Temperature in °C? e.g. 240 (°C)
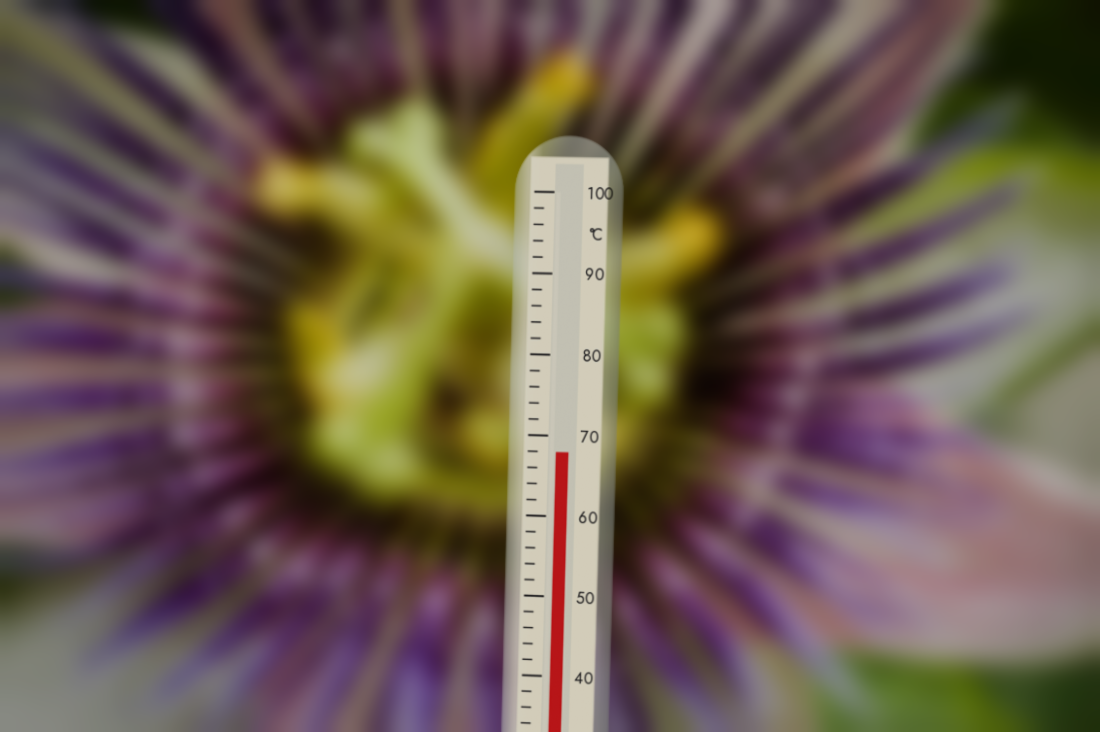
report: 68 (°C)
